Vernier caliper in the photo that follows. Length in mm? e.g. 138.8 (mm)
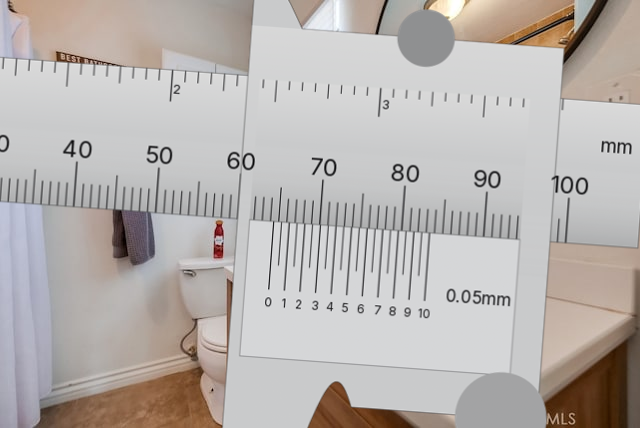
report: 64.4 (mm)
